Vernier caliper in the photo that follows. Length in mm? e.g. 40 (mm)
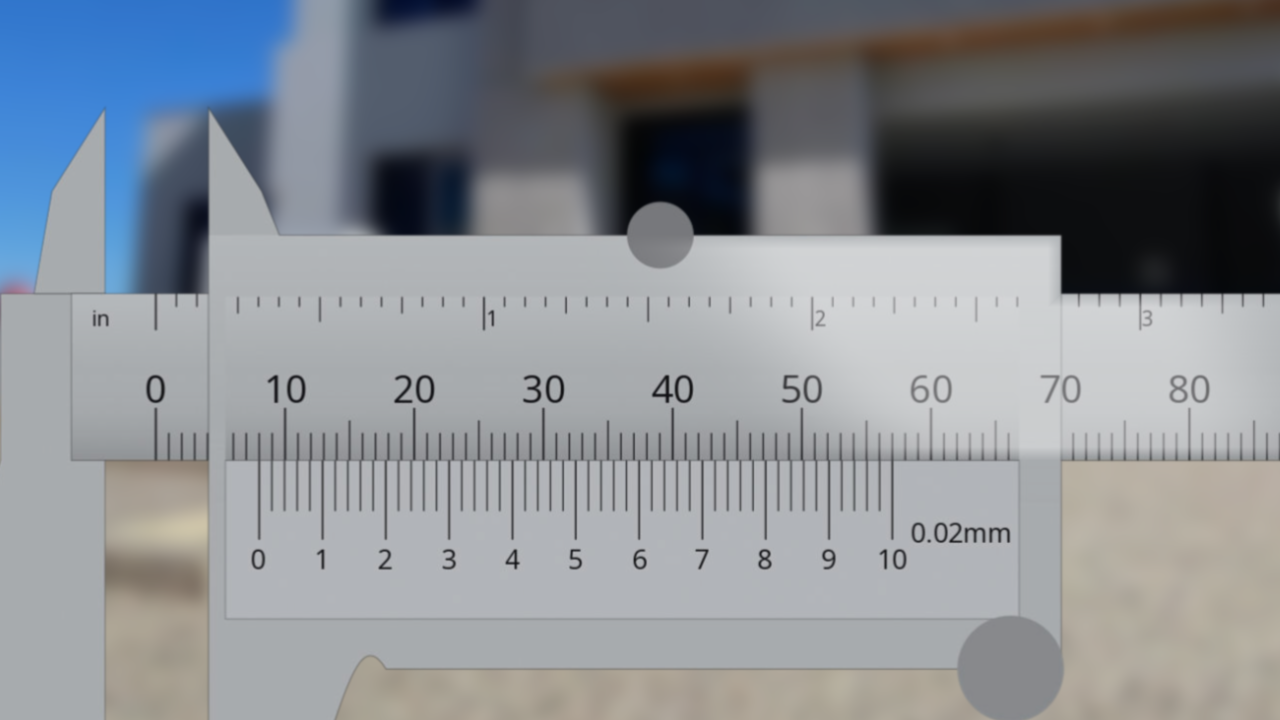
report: 8.0 (mm)
